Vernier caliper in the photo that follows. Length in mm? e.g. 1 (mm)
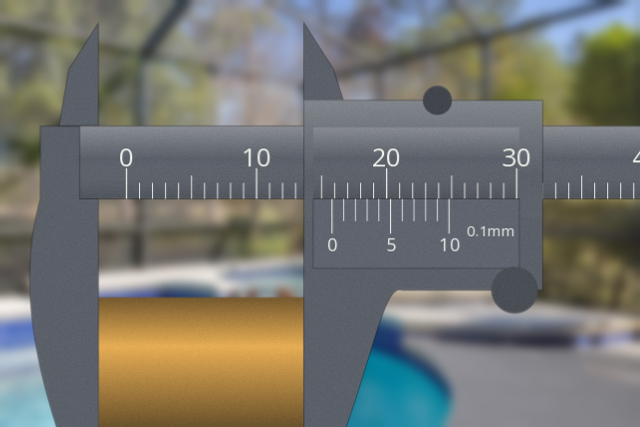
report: 15.8 (mm)
